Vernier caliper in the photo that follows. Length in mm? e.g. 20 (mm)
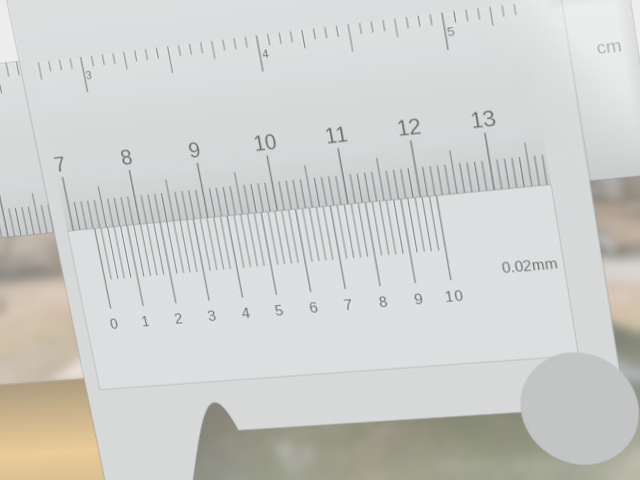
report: 73.2 (mm)
